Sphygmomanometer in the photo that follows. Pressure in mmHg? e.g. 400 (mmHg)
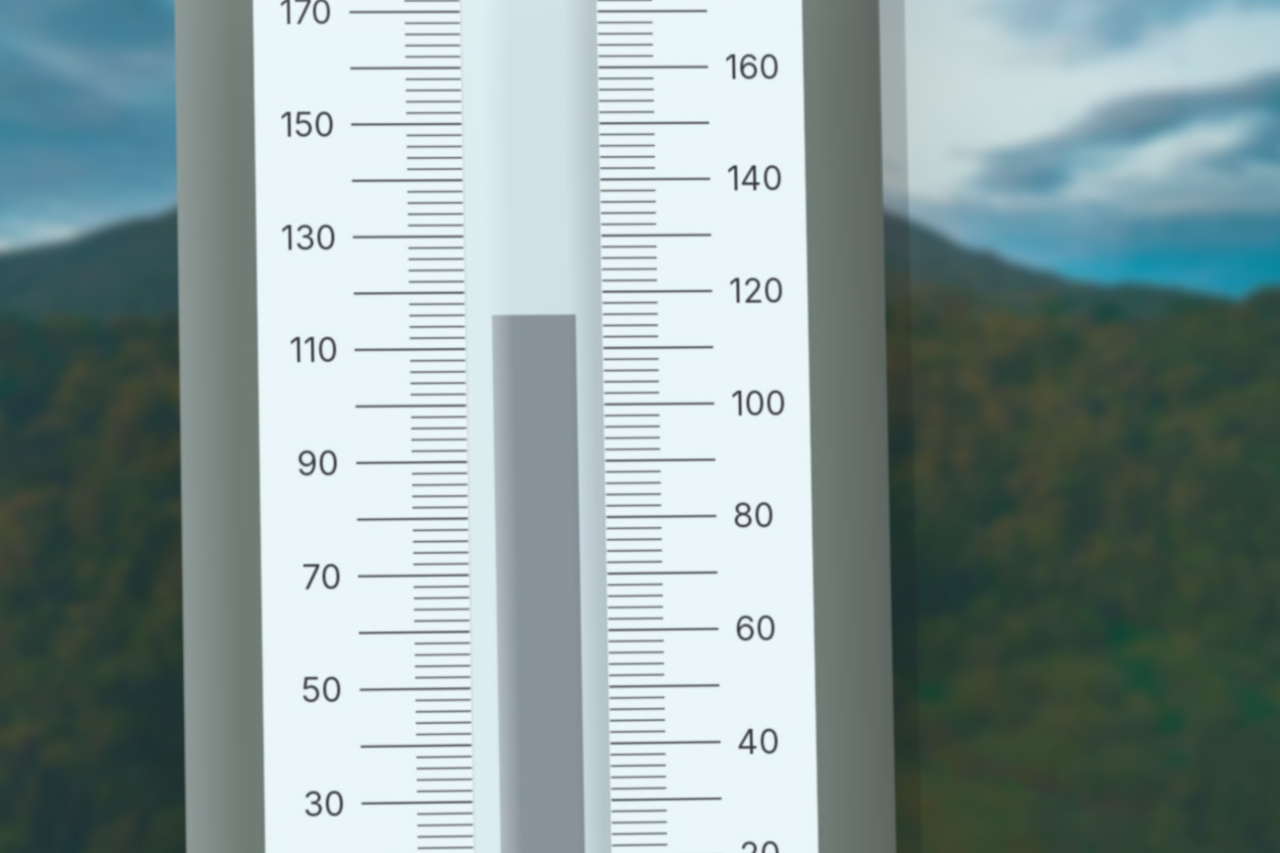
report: 116 (mmHg)
